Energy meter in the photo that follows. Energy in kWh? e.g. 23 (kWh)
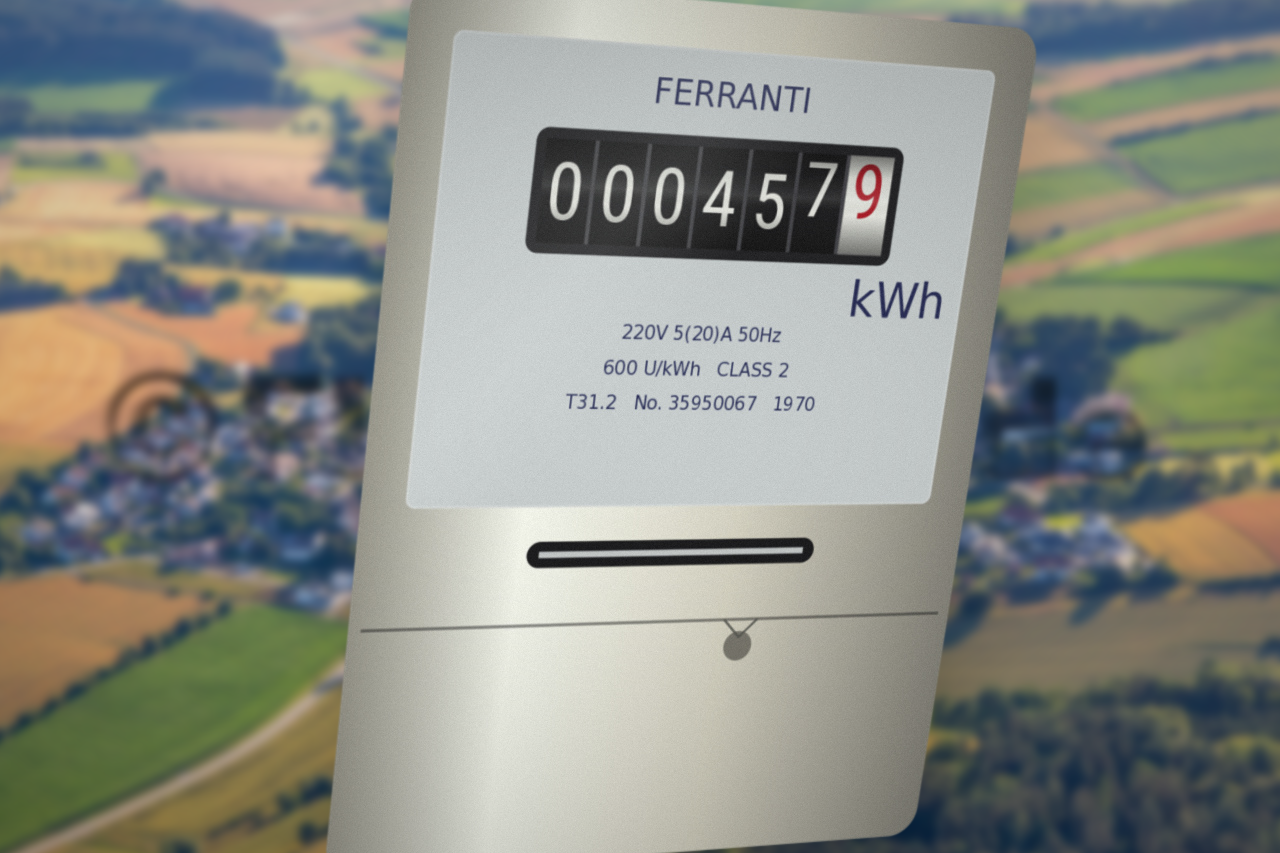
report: 457.9 (kWh)
